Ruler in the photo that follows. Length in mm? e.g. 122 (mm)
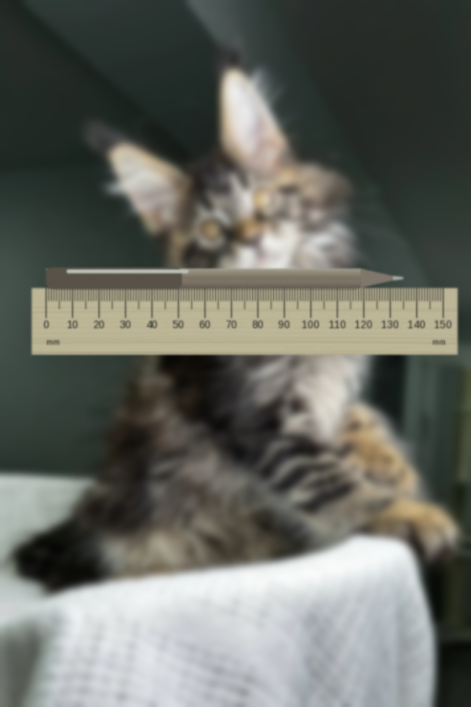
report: 135 (mm)
